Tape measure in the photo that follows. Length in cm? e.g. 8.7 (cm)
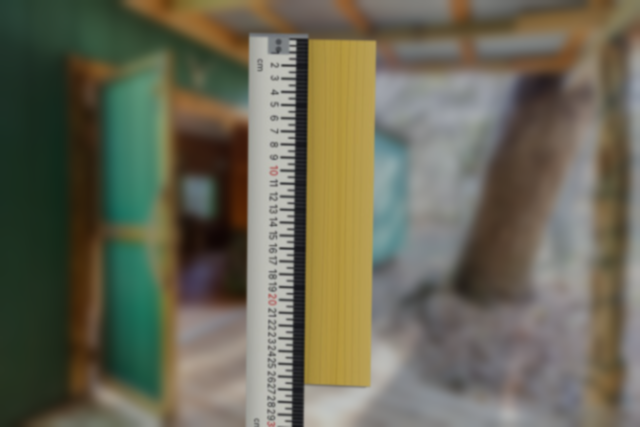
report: 26.5 (cm)
